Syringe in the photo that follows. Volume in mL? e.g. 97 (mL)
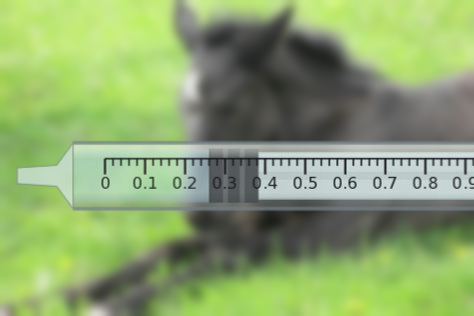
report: 0.26 (mL)
